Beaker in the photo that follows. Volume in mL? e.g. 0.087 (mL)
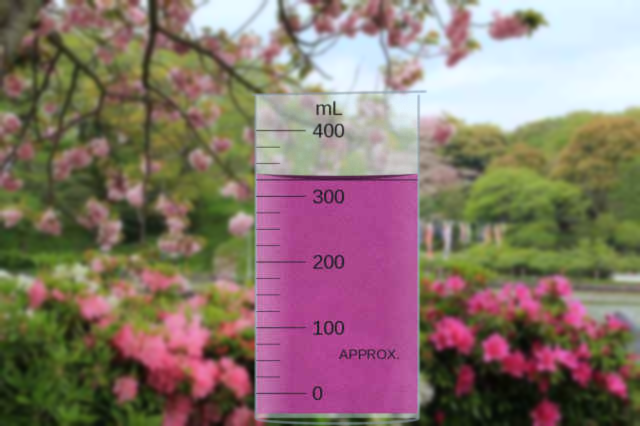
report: 325 (mL)
